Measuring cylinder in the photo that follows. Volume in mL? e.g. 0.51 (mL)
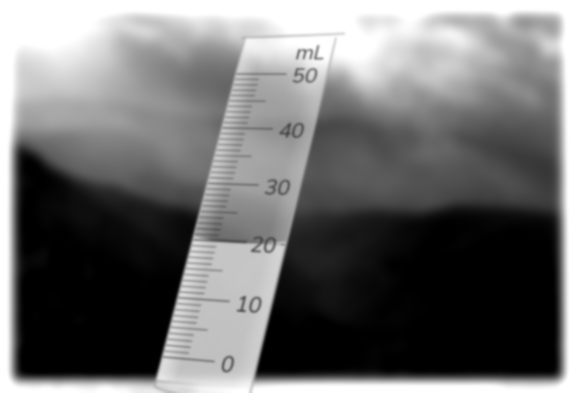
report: 20 (mL)
